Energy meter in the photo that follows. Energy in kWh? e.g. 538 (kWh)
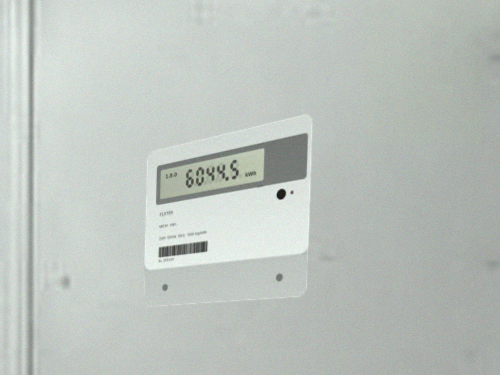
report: 6044.5 (kWh)
